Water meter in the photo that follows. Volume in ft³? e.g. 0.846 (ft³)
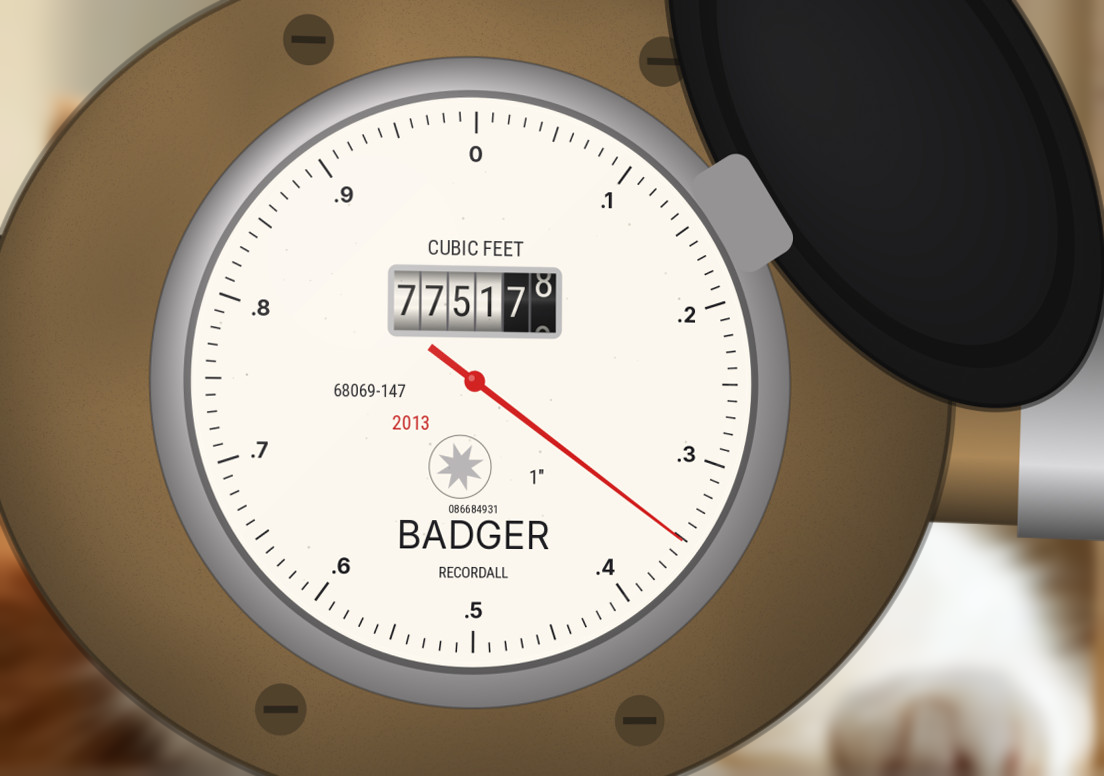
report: 775178.35 (ft³)
